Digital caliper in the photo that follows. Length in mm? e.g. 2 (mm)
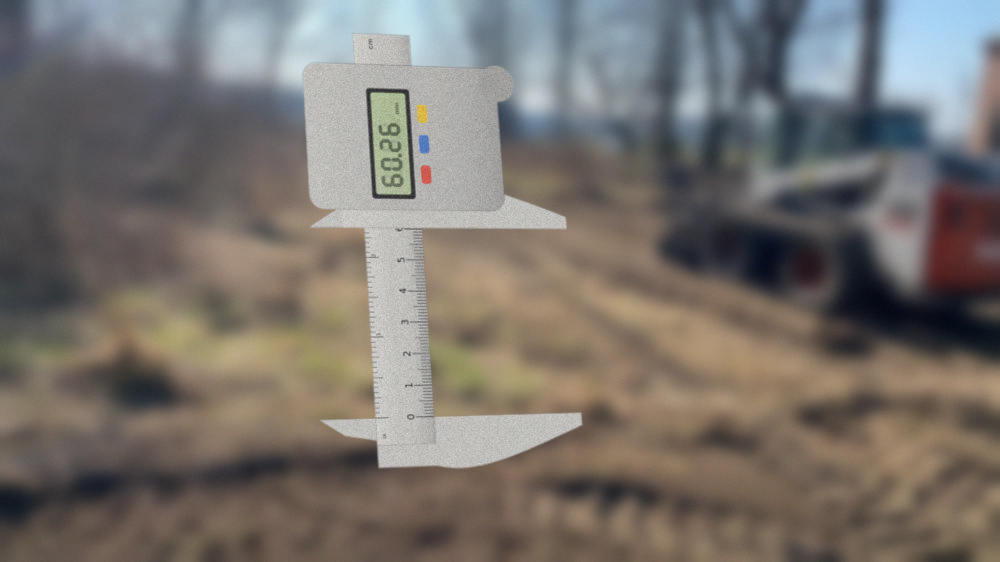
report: 60.26 (mm)
